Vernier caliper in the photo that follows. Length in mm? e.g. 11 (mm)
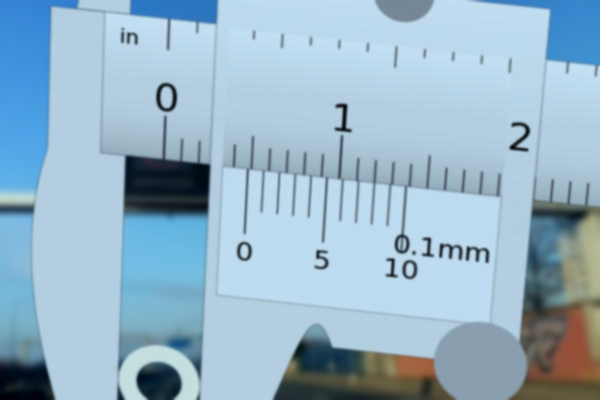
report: 4.8 (mm)
